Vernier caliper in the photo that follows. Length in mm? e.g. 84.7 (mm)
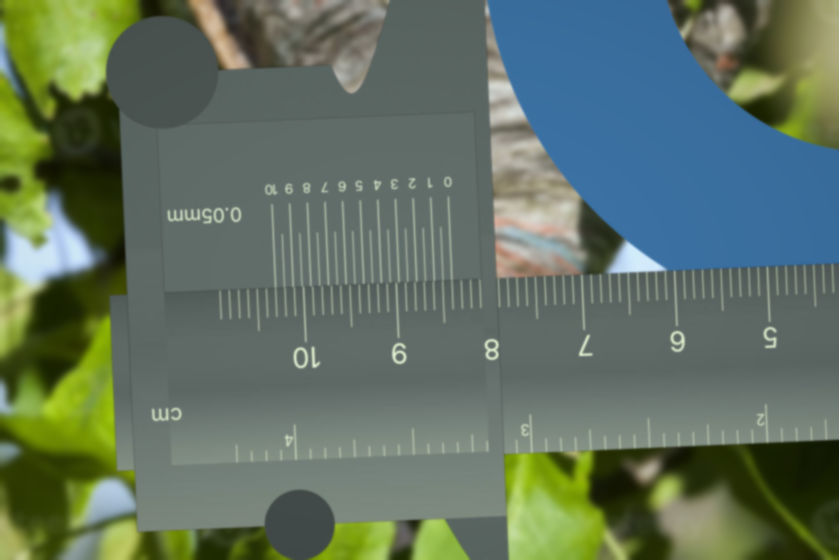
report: 84.0 (mm)
